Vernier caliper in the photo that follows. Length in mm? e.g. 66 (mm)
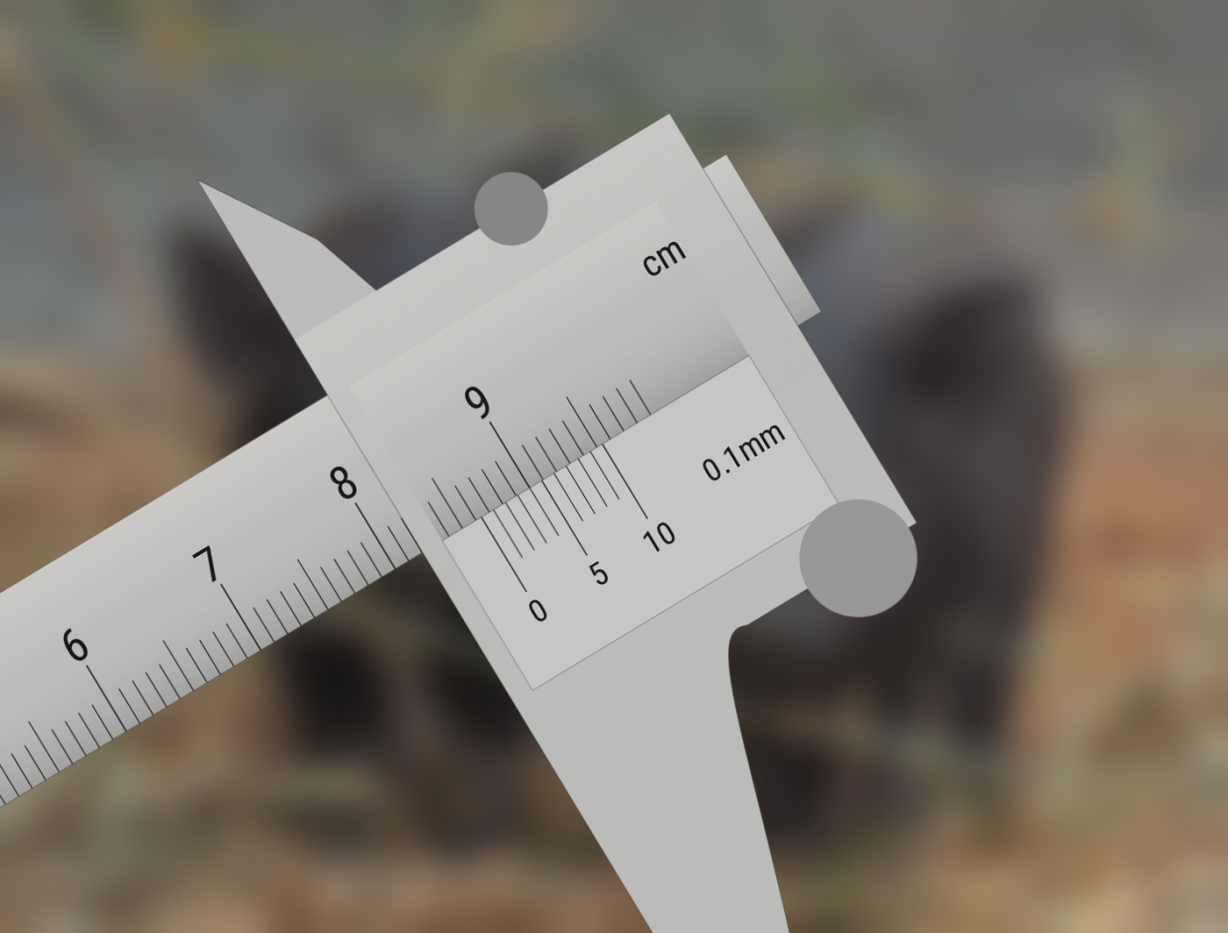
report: 86.4 (mm)
